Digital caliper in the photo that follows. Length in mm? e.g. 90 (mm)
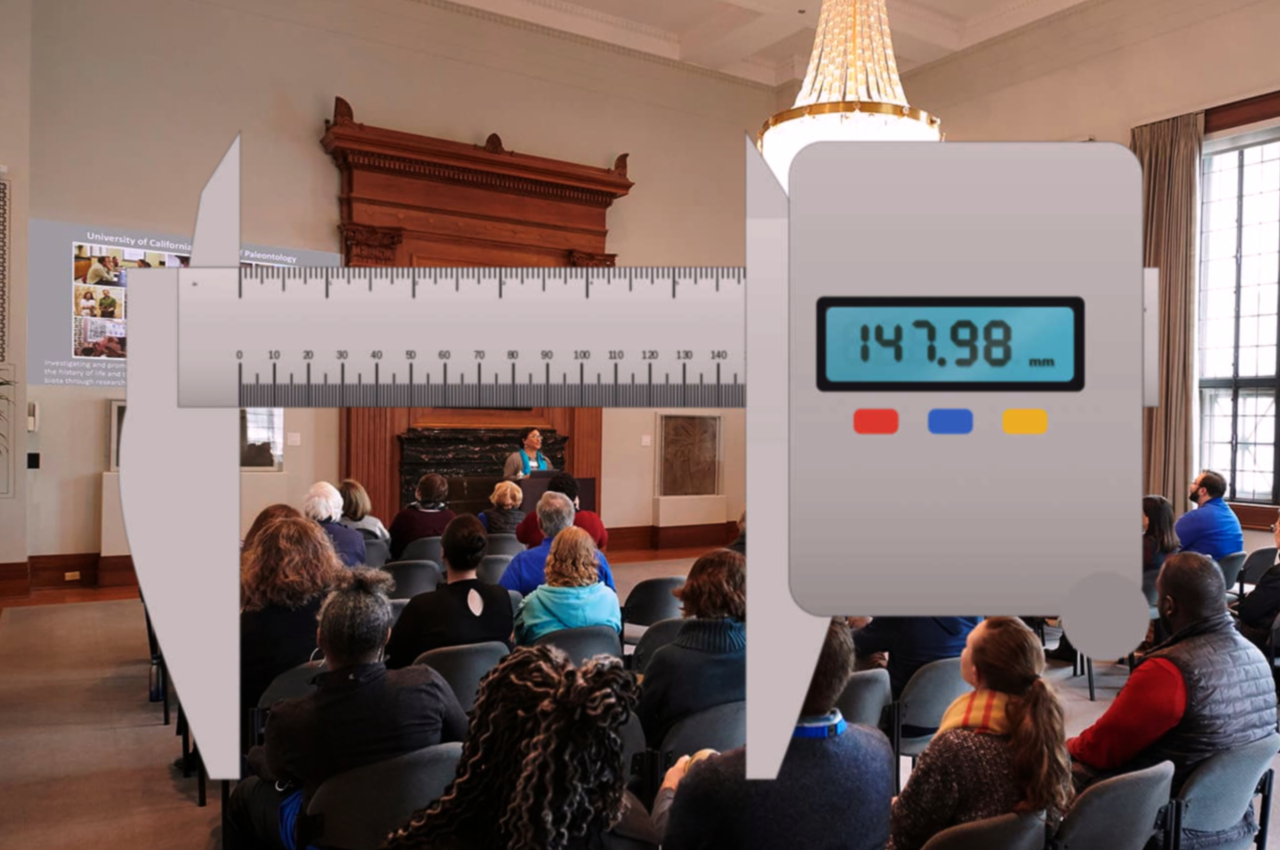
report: 147.98 (mm)
